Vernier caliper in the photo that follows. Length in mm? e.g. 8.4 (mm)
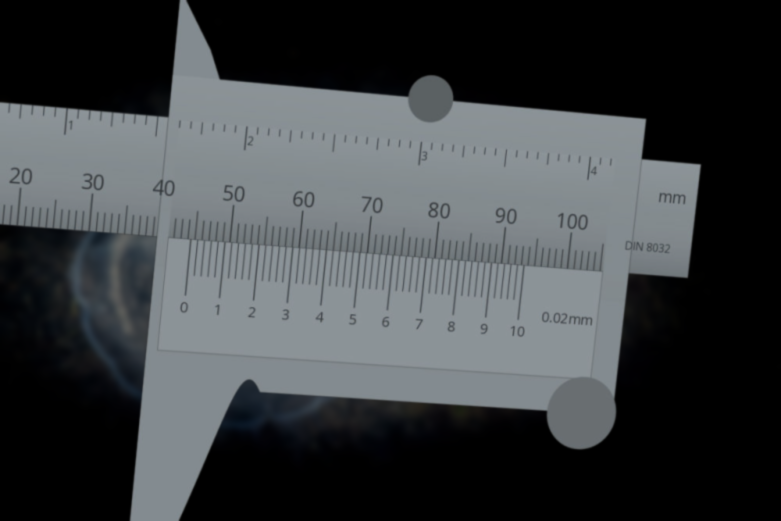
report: 44.4 (mm)
